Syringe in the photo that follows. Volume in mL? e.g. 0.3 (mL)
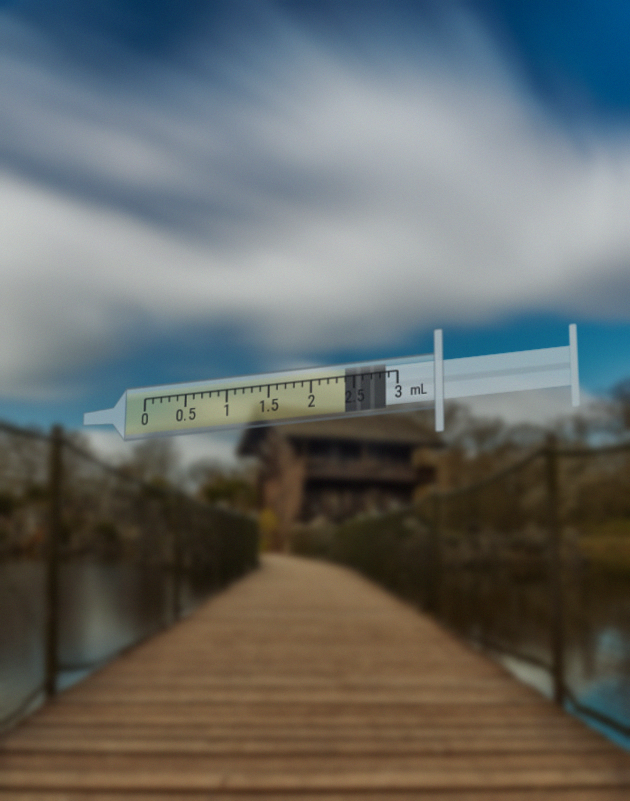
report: 2.4 (mL)
